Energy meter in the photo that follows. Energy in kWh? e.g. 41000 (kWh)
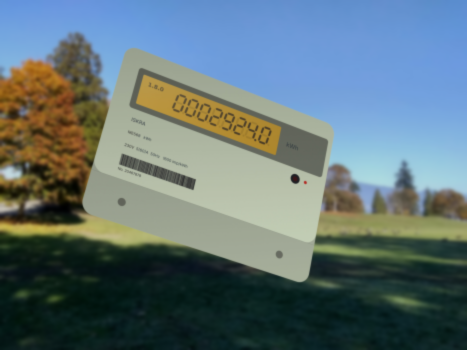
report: 2924.0 (kWh)
